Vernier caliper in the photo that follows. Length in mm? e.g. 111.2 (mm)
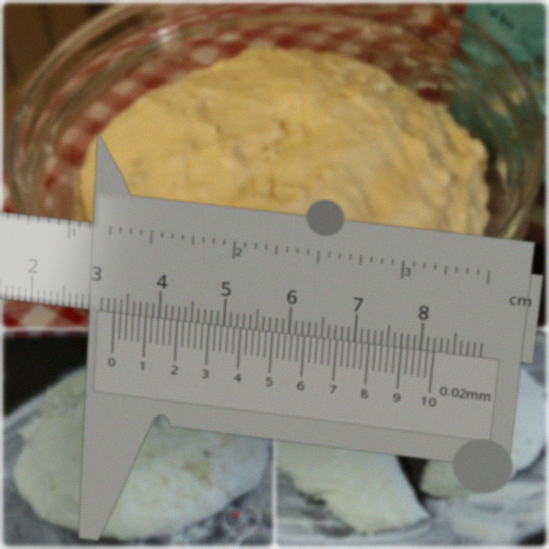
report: 33.0 (mm)
